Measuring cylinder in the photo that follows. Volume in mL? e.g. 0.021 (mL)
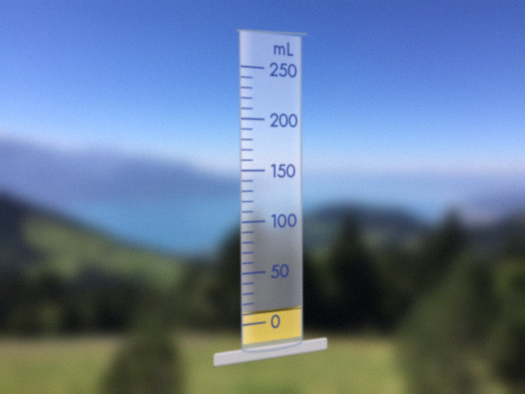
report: 10 (mL)
